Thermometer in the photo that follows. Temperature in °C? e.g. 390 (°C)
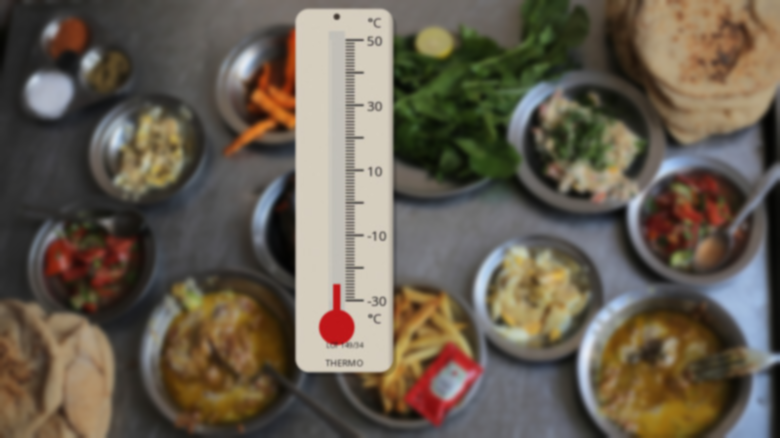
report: -25 (°C)
